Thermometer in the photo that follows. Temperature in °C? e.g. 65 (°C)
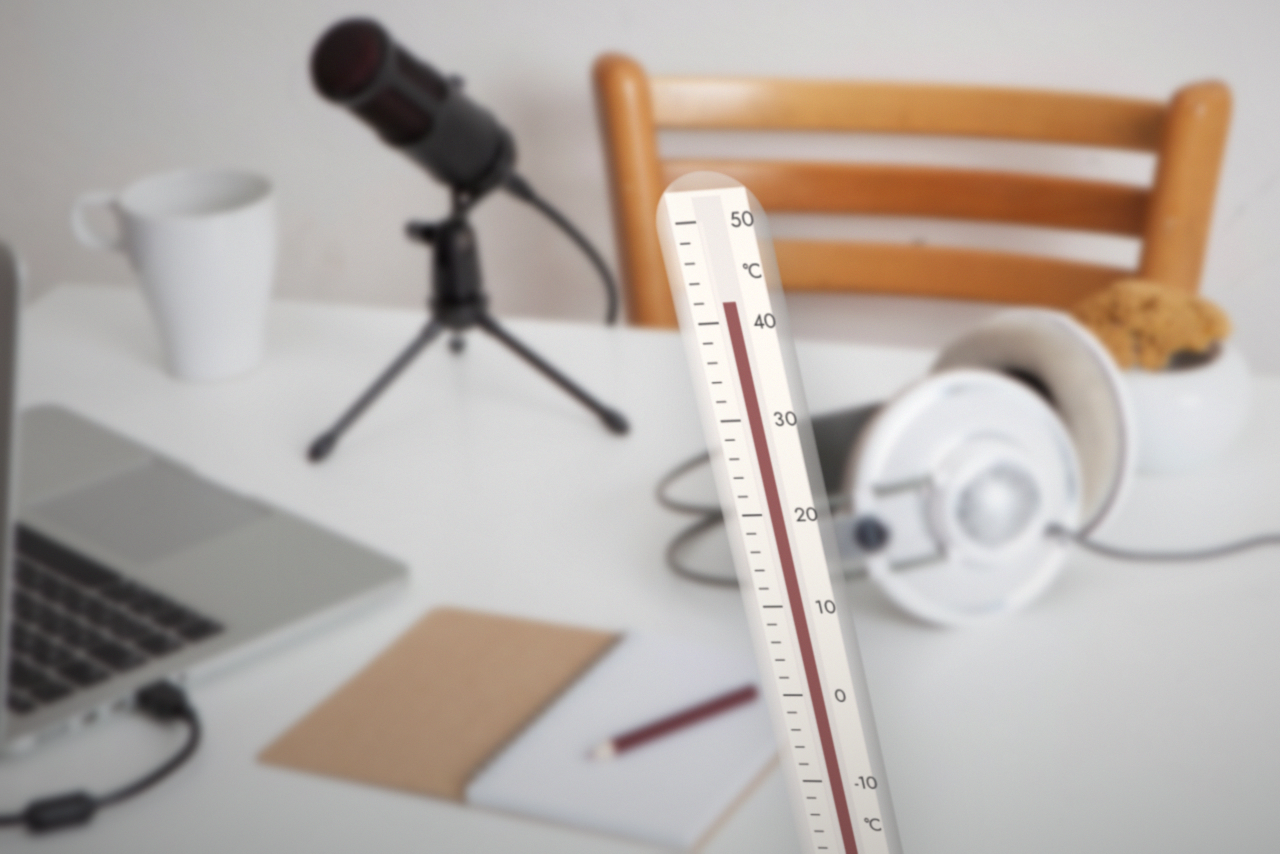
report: 42 (°C)
